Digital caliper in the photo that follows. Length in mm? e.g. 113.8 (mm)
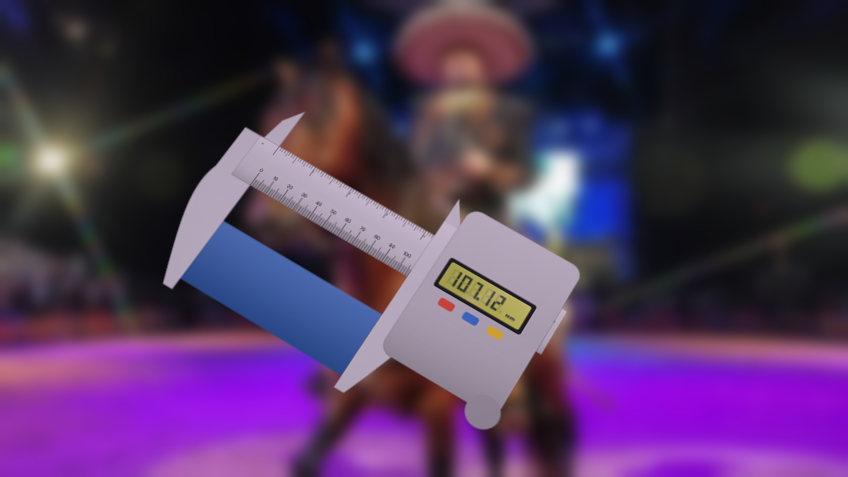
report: 107.12 (mm)
